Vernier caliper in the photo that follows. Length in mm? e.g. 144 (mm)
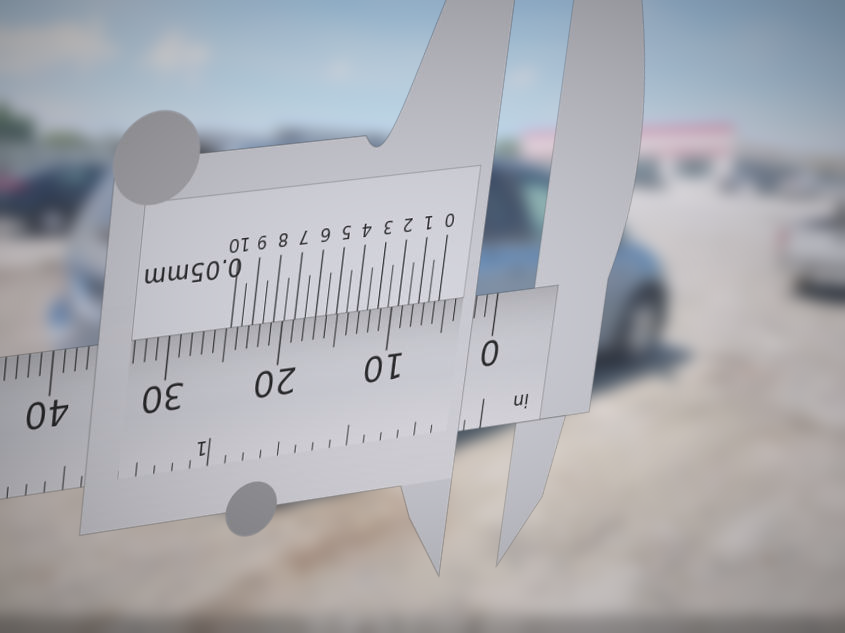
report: 5.6 (mm)
